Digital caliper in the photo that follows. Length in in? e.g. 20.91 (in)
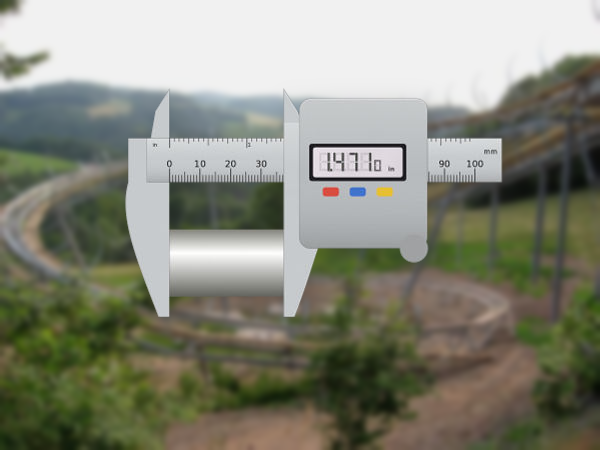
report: 1.4710 (in)
